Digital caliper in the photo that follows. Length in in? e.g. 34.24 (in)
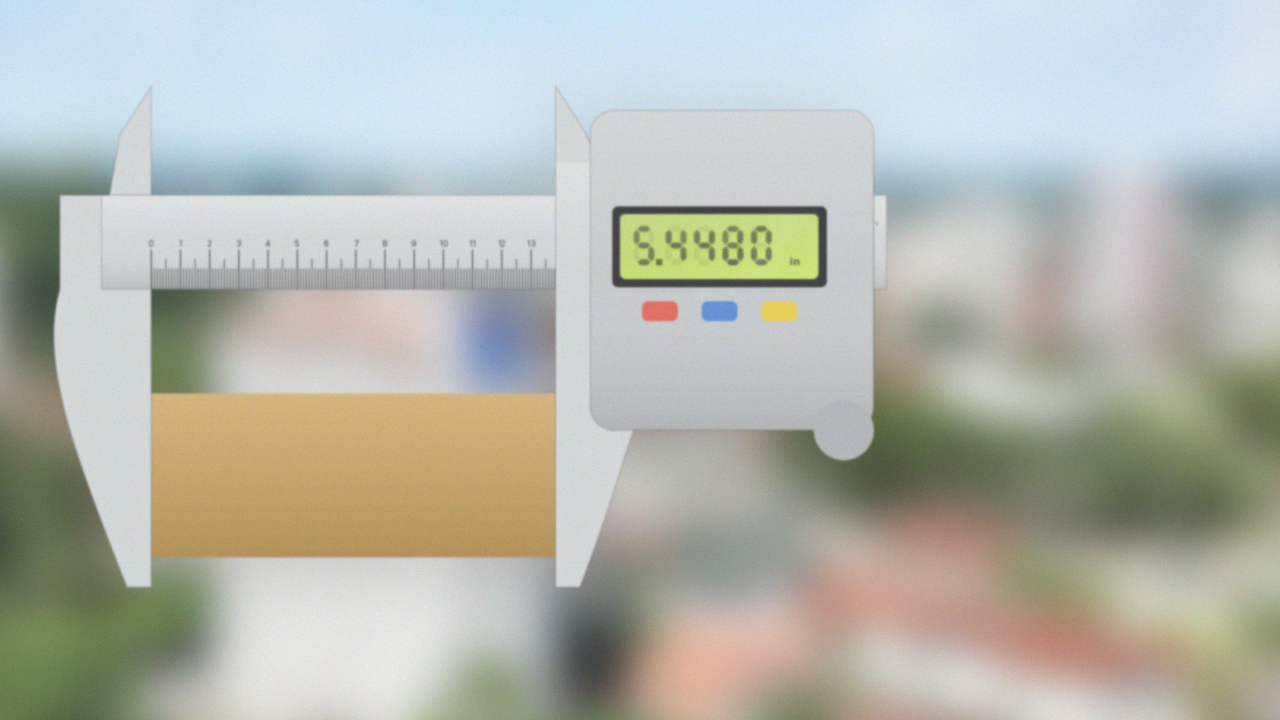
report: 5.4480 (in)
